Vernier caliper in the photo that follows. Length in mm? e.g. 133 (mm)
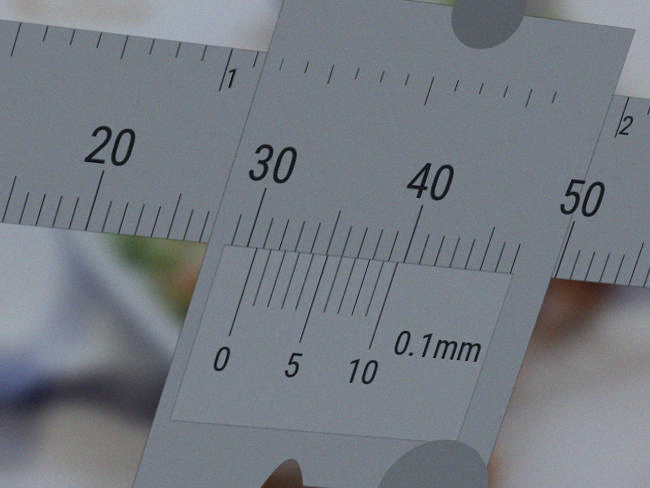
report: 30.6 (mm)
